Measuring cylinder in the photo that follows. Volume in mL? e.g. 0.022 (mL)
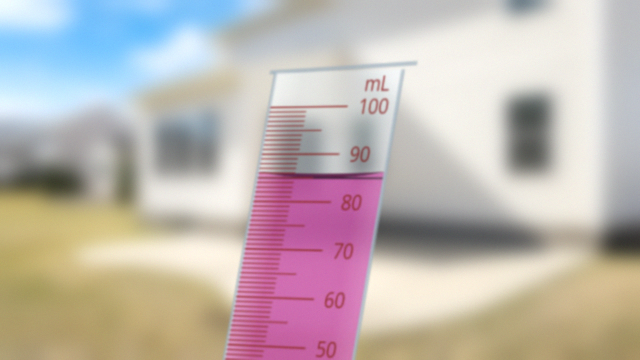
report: 85 (mL)
